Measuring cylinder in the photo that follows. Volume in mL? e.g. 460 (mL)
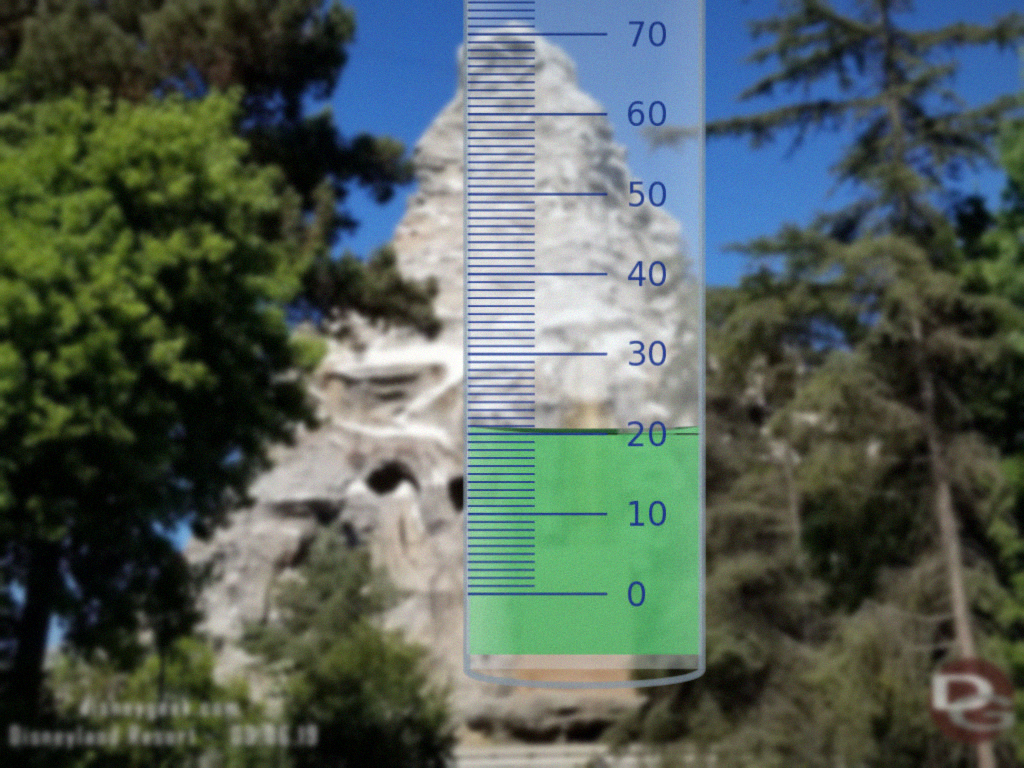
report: 20 (mL)
